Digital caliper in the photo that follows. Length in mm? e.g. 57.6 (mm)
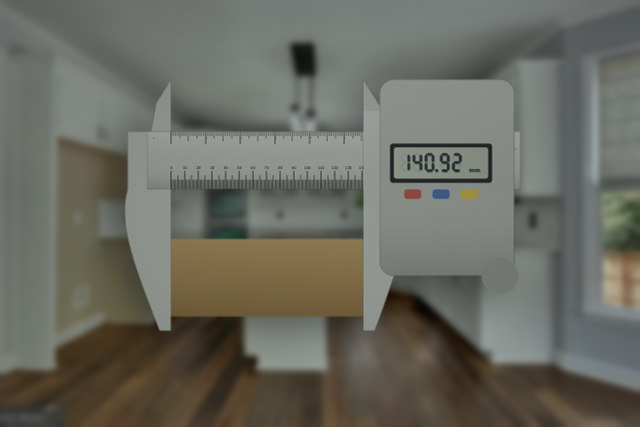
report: 140.92 (mm)
